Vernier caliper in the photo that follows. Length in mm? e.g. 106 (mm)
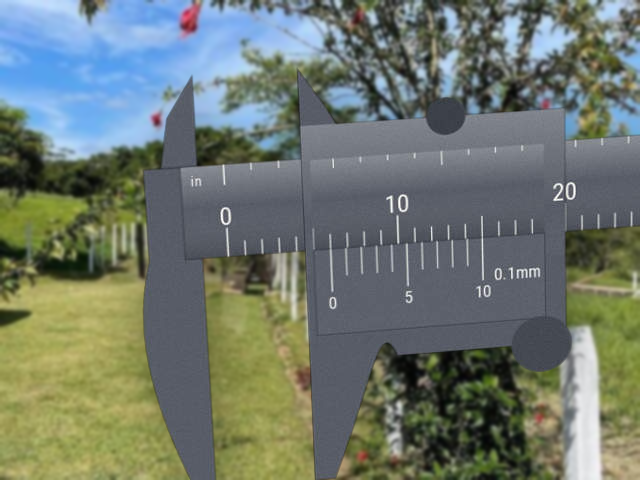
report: 6.0 (mm)
